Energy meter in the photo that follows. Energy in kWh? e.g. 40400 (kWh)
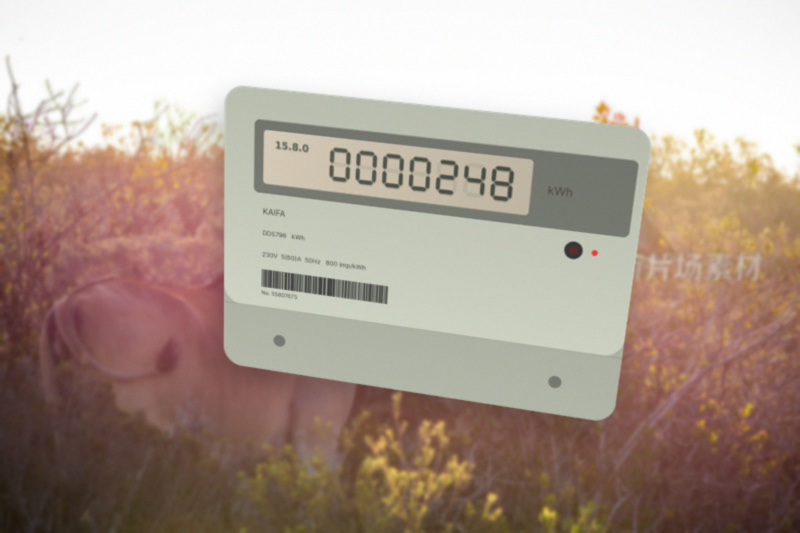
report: 248 (kWh)
